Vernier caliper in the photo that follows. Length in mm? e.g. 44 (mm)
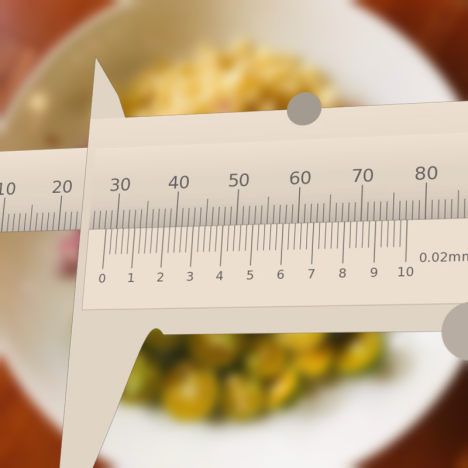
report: 28.2 (mm)
